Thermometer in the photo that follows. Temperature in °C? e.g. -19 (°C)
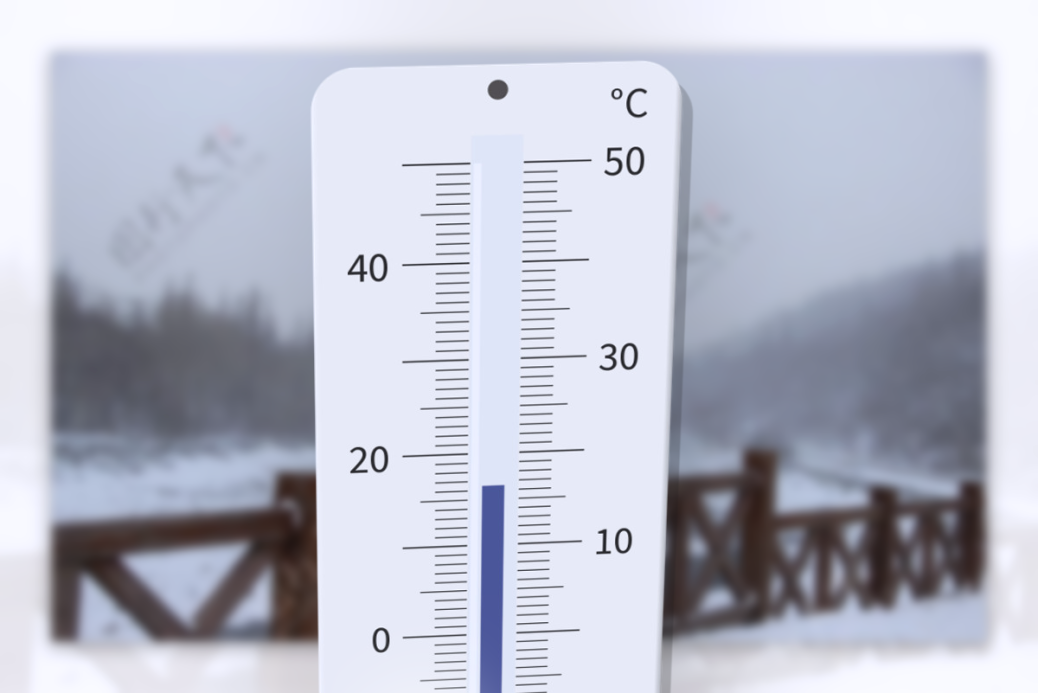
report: 16.5 (°C)
